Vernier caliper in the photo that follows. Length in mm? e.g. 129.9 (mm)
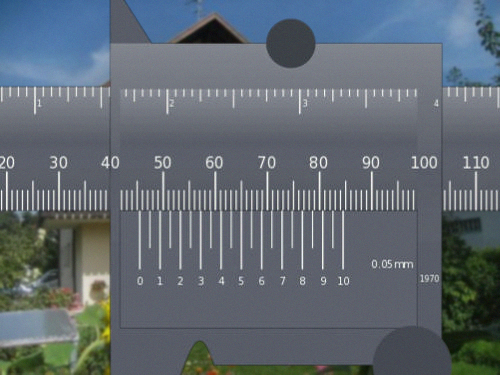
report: 45.5 (mm)
